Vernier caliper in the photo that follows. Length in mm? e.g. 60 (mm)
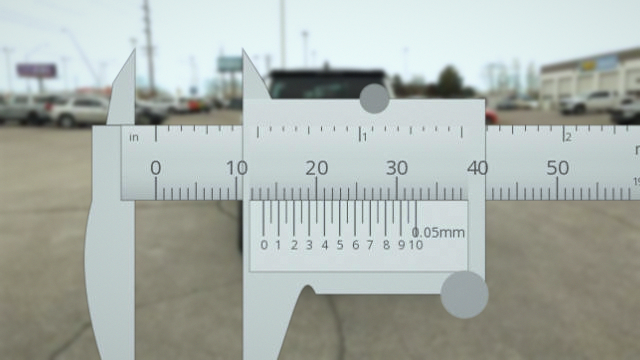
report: 13.4 (mm)
